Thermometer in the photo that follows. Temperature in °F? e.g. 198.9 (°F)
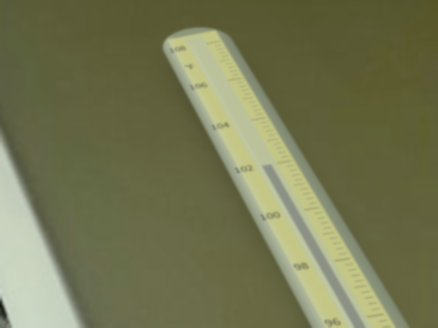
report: 102 (°F)
